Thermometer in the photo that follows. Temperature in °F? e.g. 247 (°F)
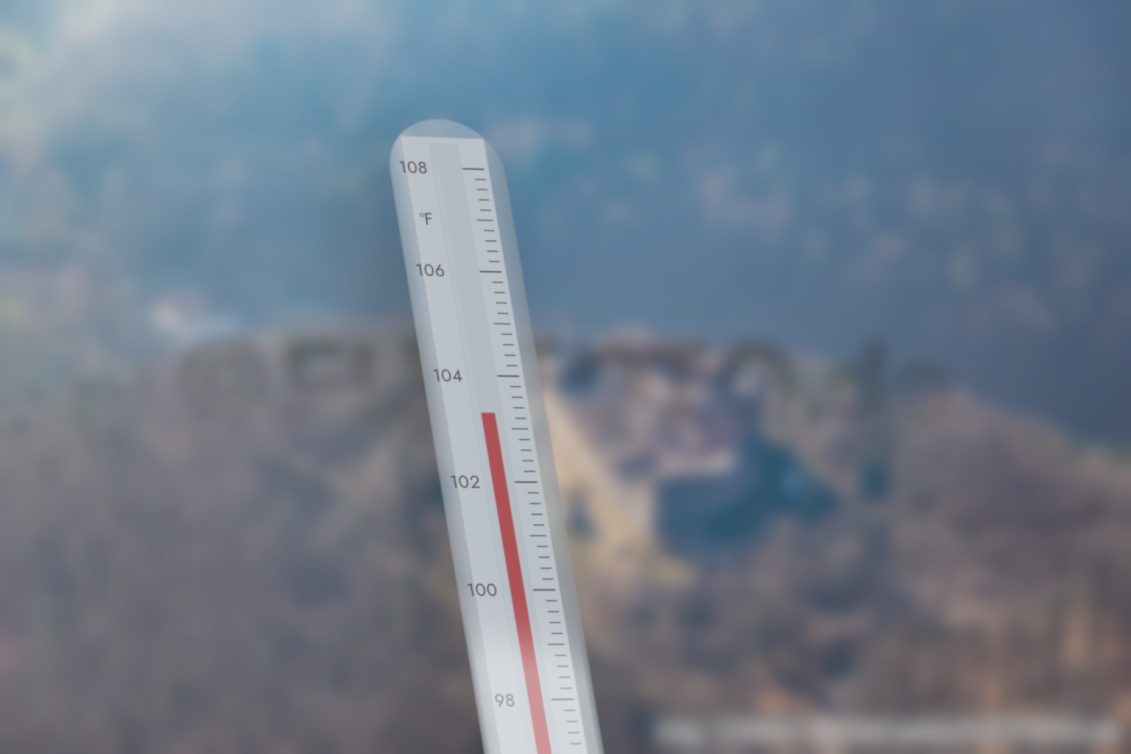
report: 103.3 (°F)
